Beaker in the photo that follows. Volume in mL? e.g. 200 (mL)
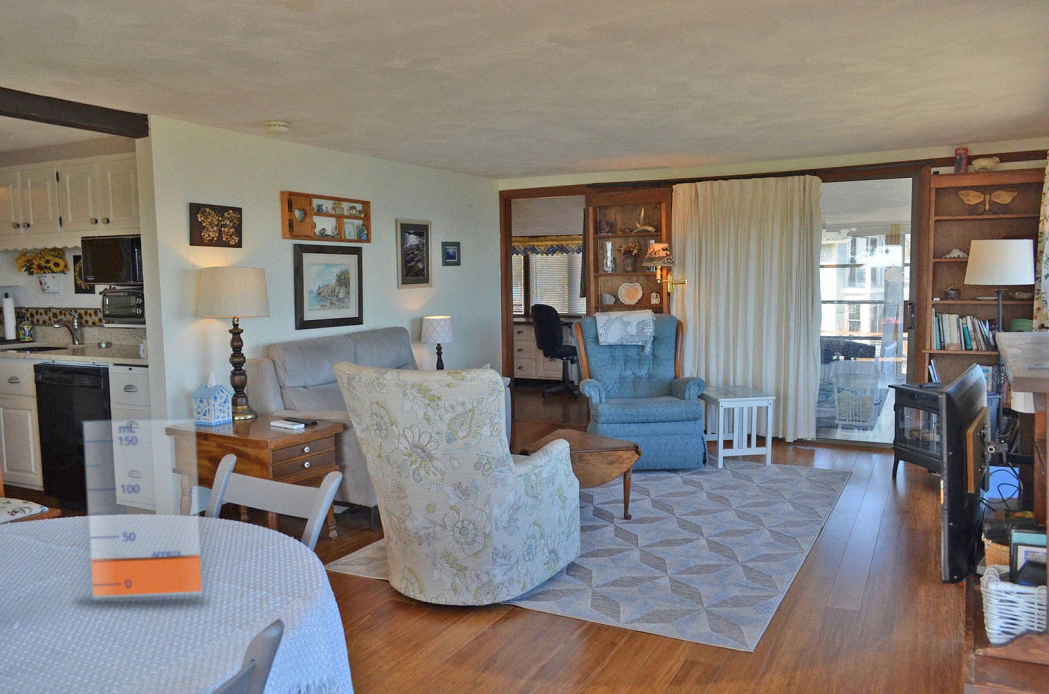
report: 25 (mL)
